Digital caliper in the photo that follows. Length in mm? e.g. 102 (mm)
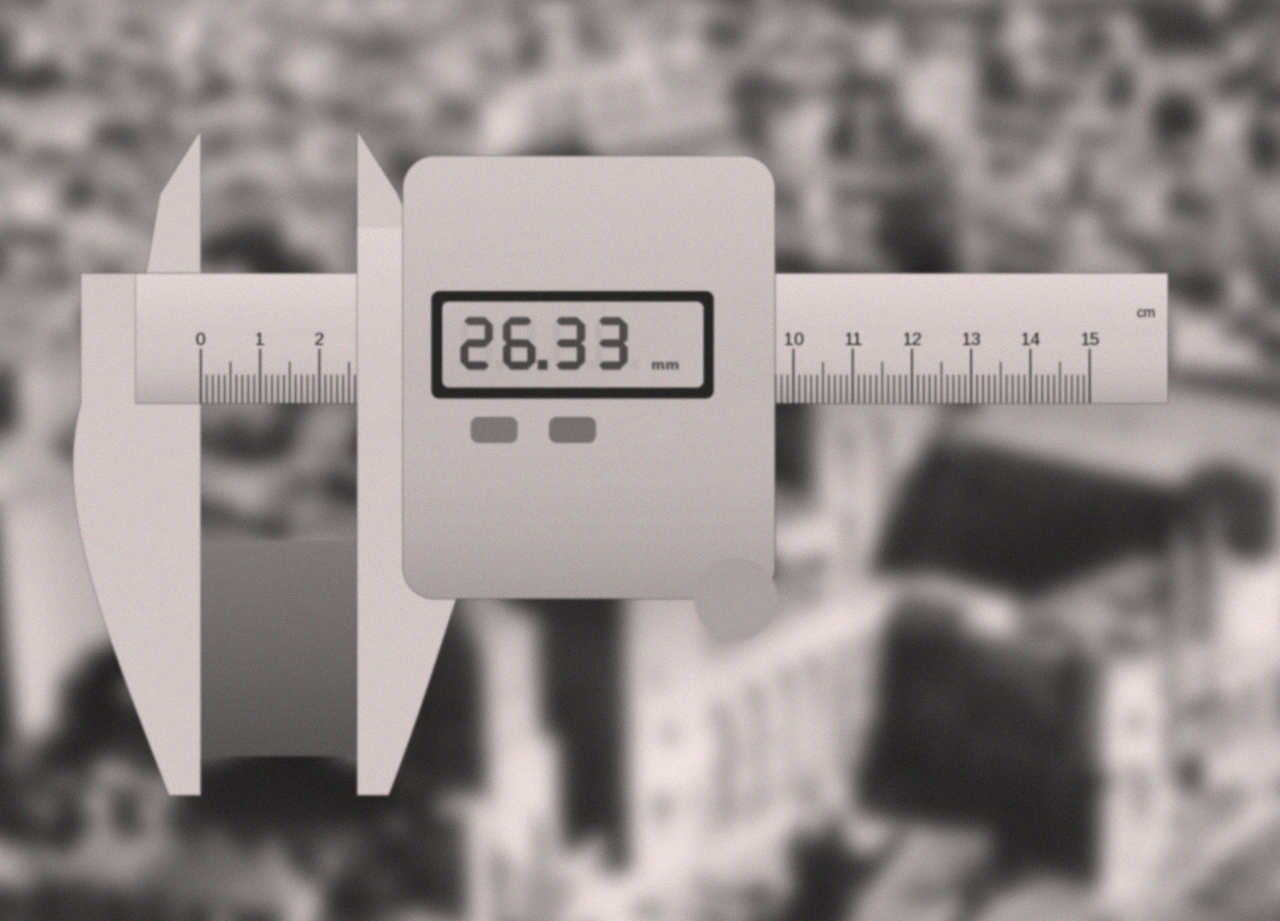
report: 26.33 (mm)
